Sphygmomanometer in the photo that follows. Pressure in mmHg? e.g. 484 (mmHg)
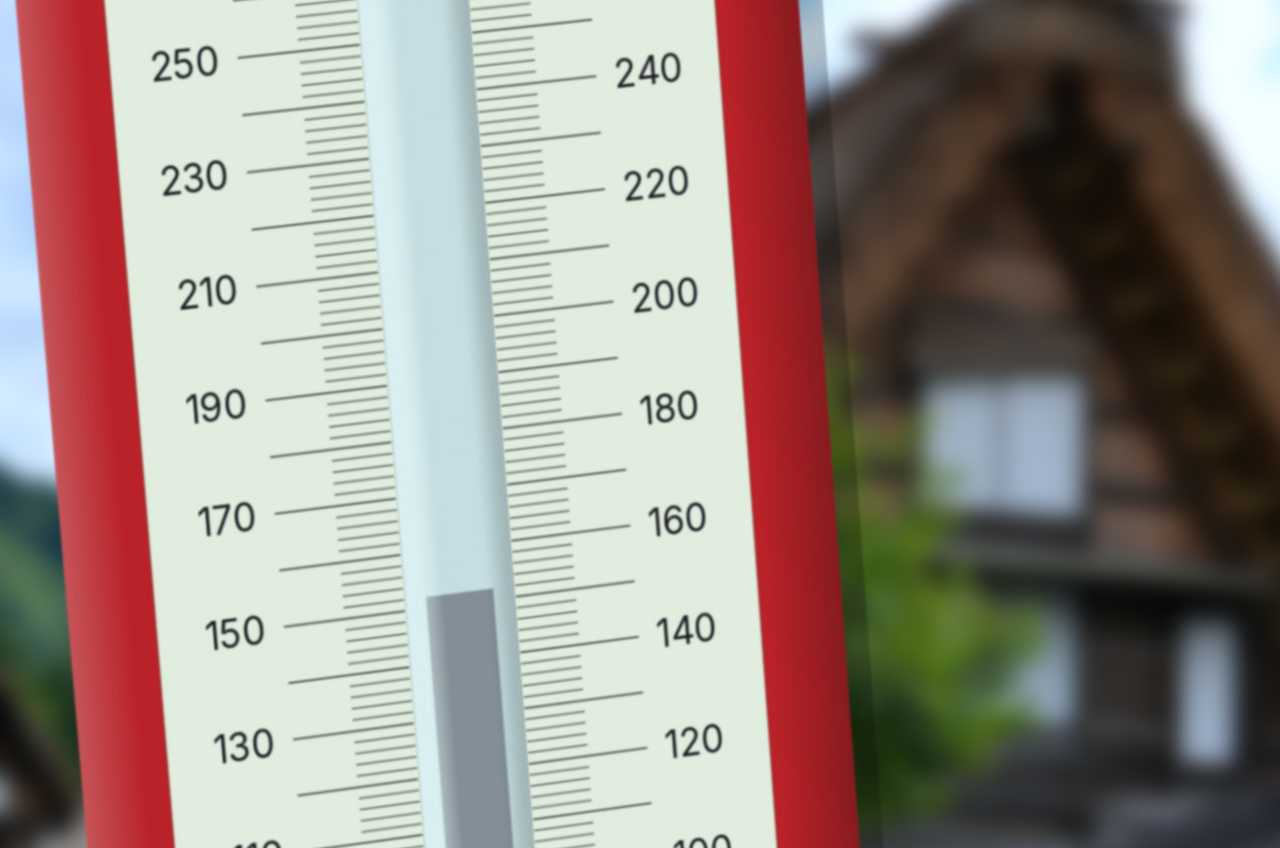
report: 152 (mmHg)
